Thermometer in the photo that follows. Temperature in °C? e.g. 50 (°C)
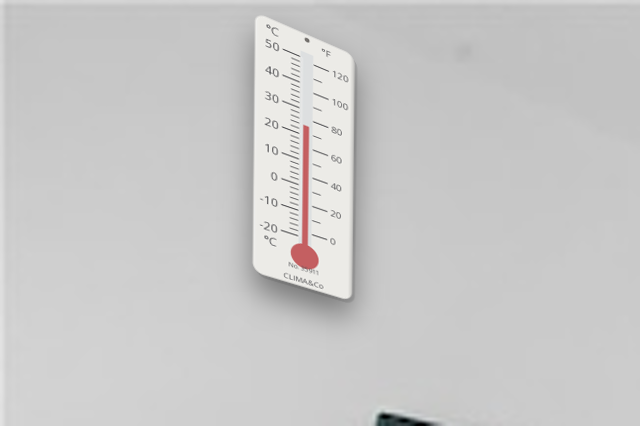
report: 24 (°C)
